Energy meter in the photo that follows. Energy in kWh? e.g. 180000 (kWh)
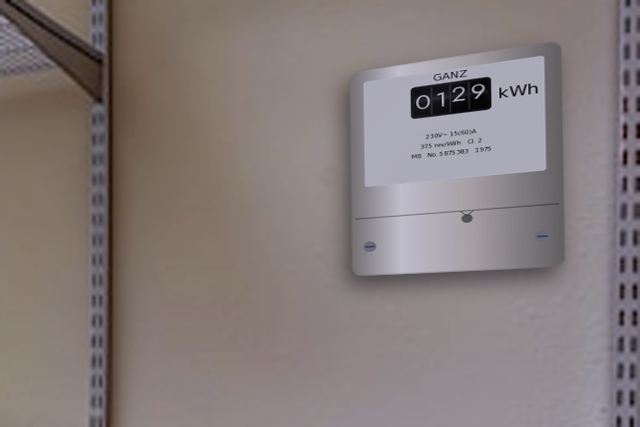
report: 129 (kWh)
